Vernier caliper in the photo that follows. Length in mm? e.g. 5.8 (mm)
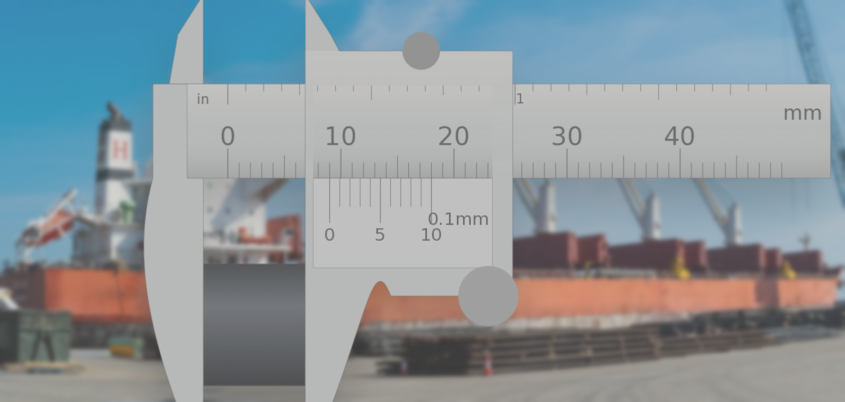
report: 9.0 (mm)
